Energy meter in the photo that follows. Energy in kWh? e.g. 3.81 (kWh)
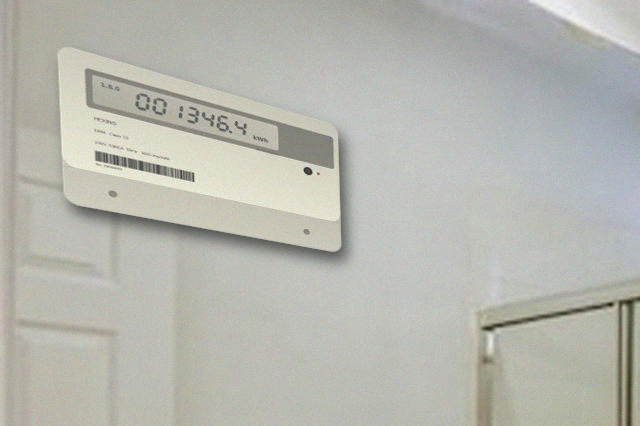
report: 1346.4 (kWh)
